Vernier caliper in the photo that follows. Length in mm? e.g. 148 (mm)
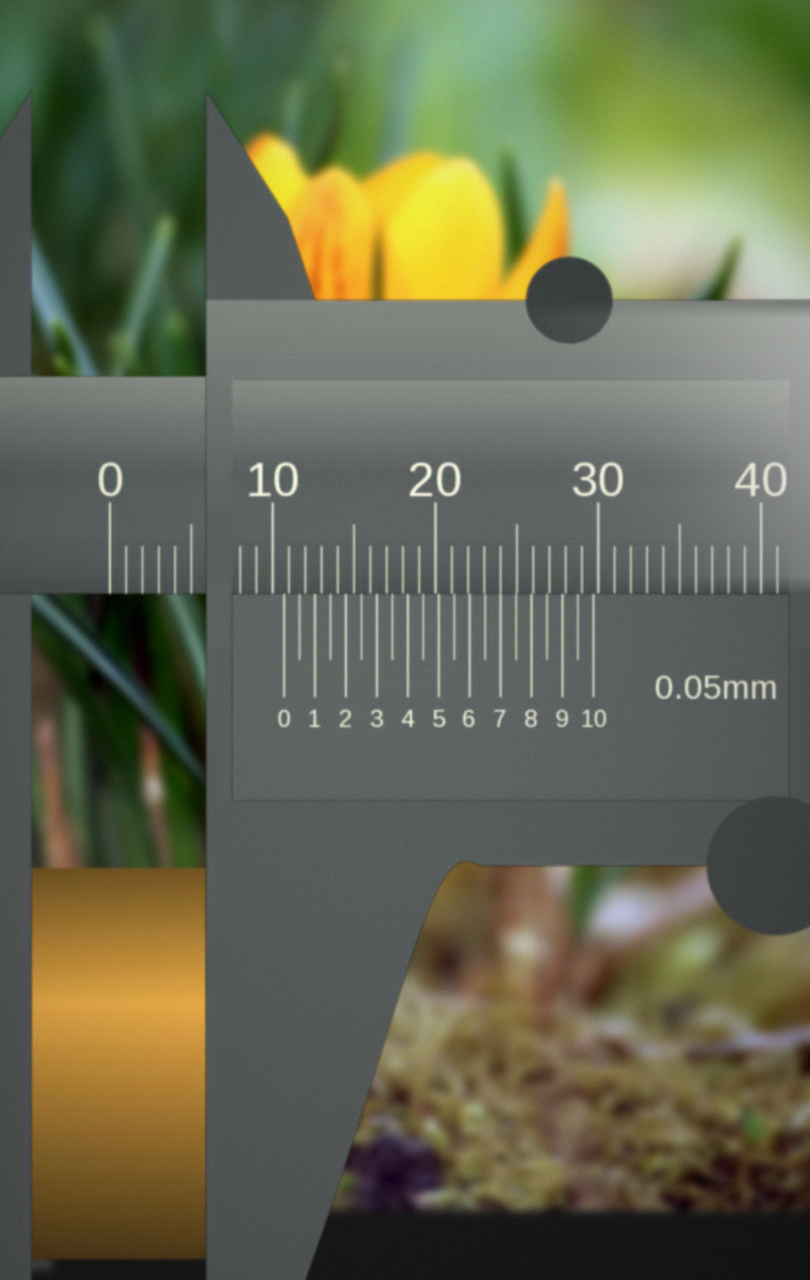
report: 10.7 (mm)
